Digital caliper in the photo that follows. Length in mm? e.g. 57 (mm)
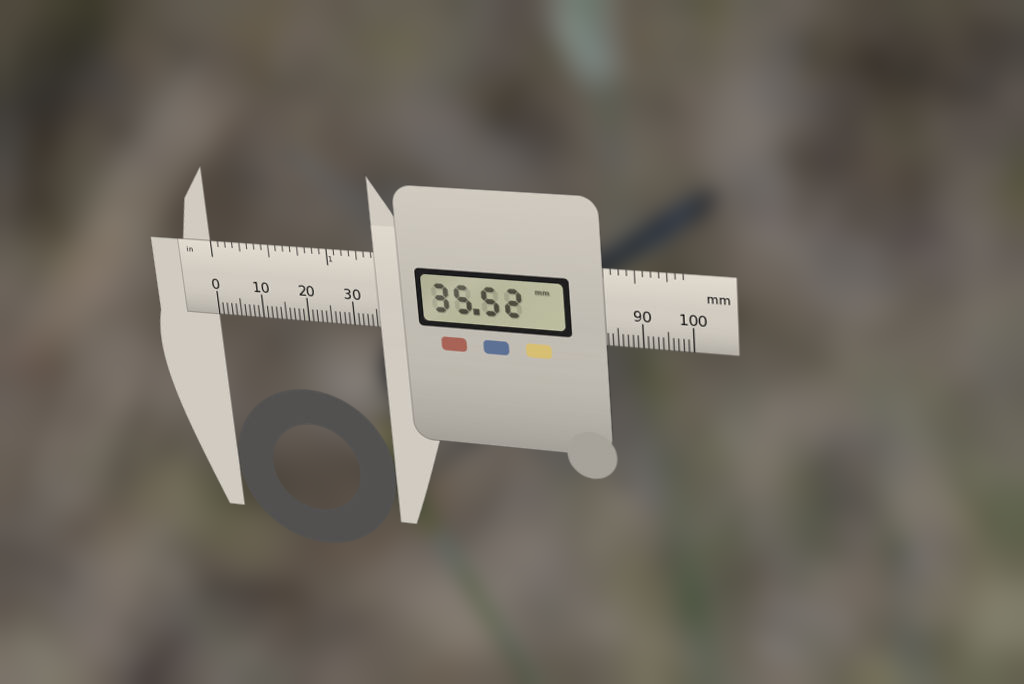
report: 35.52 (mm)
